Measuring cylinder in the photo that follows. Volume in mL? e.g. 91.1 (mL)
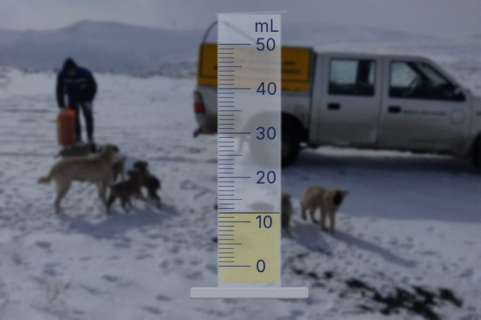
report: 12 (mL)
